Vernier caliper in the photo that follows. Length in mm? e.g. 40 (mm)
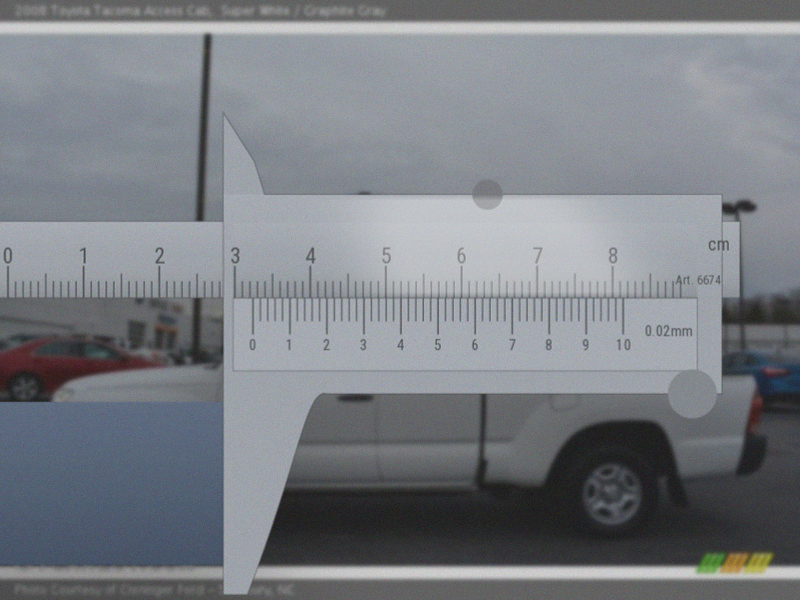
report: 32.4 (mm)
